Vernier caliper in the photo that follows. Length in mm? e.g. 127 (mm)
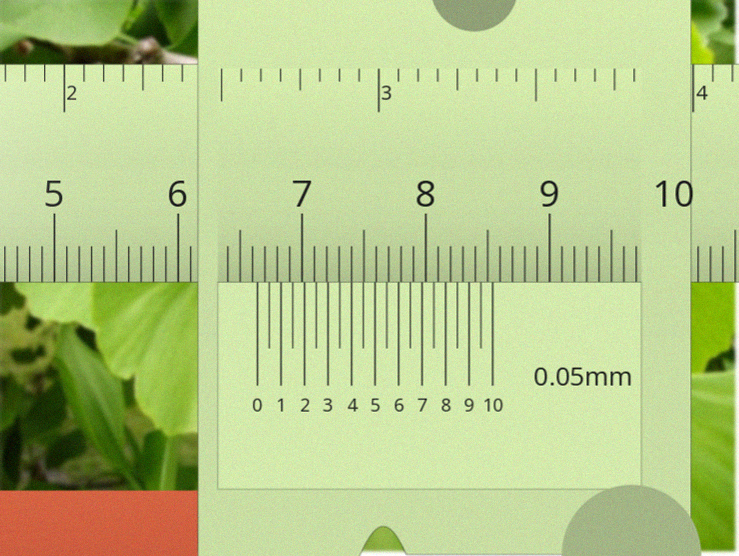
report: 66.4 (mm)
